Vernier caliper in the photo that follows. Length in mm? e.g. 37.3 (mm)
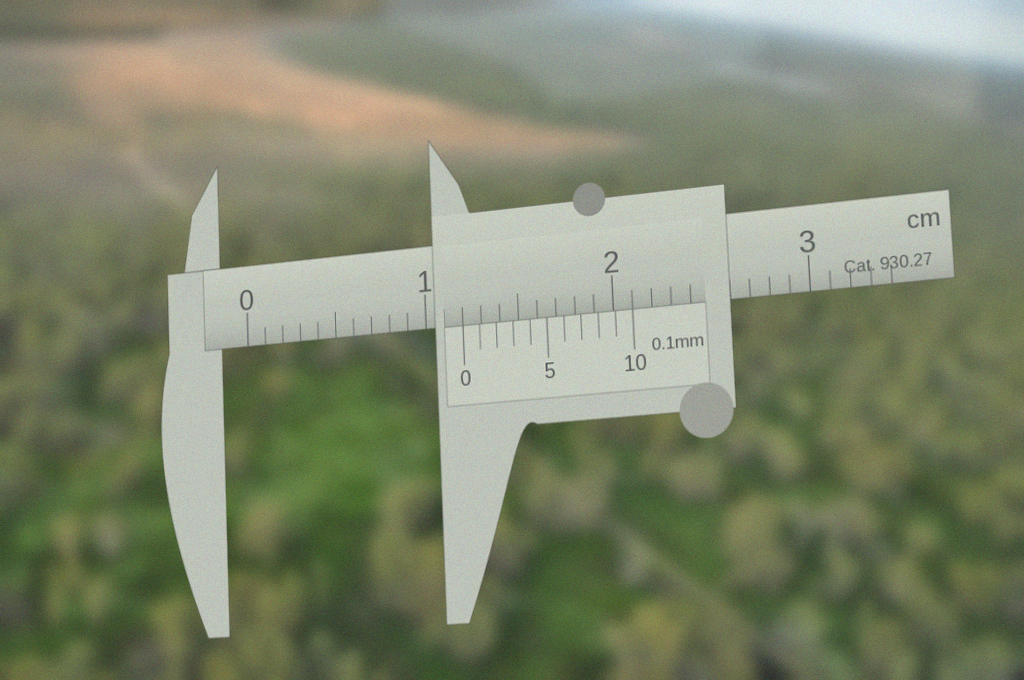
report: 12.0 (mm)
